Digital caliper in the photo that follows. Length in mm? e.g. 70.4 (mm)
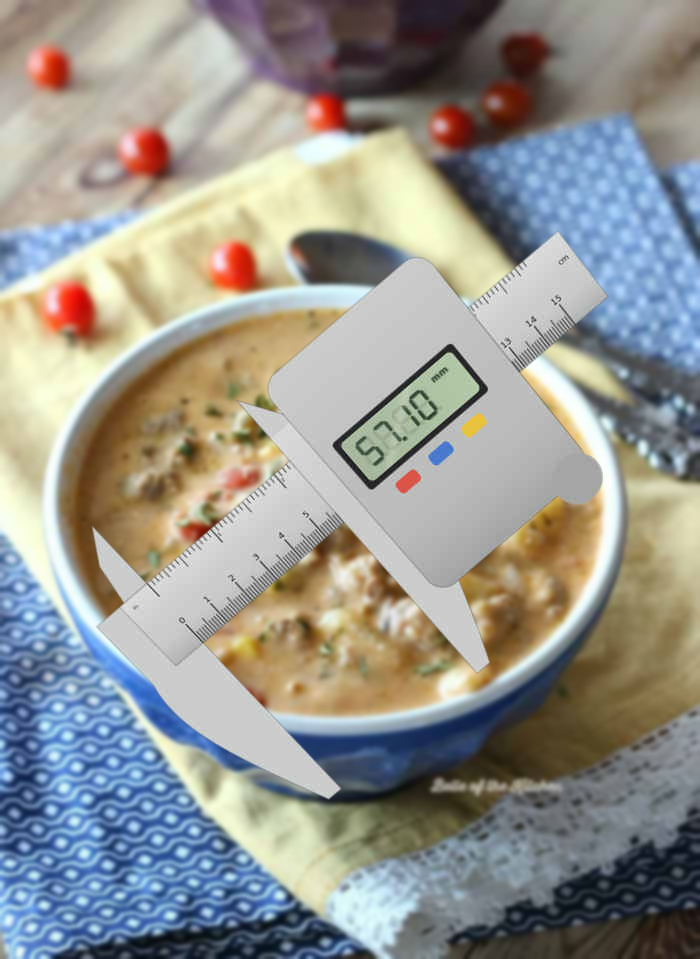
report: 57.10 (mm)
